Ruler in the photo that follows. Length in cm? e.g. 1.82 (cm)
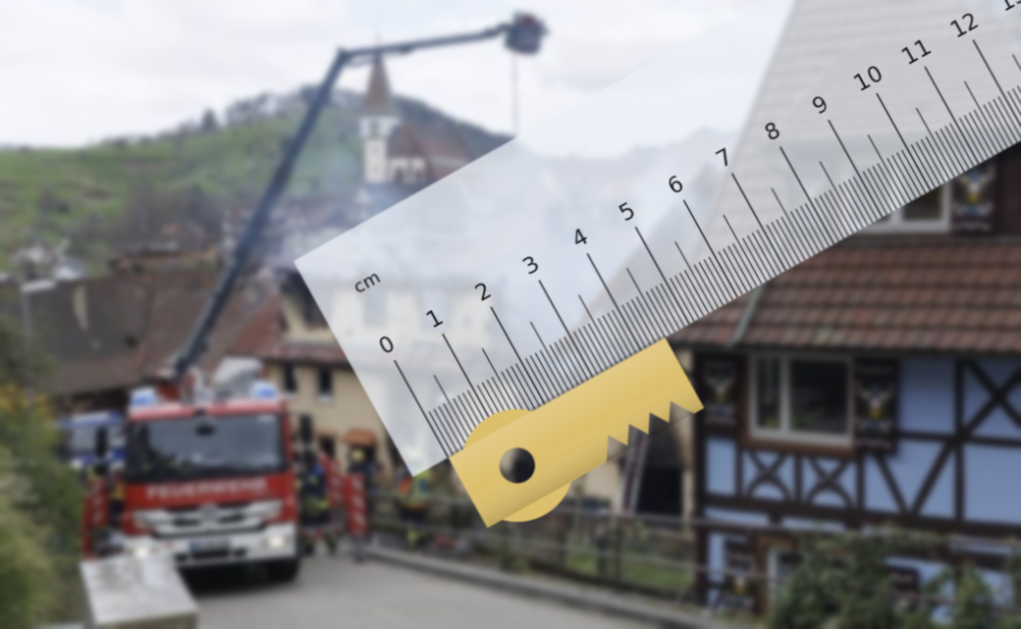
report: 4.5 (cm)
